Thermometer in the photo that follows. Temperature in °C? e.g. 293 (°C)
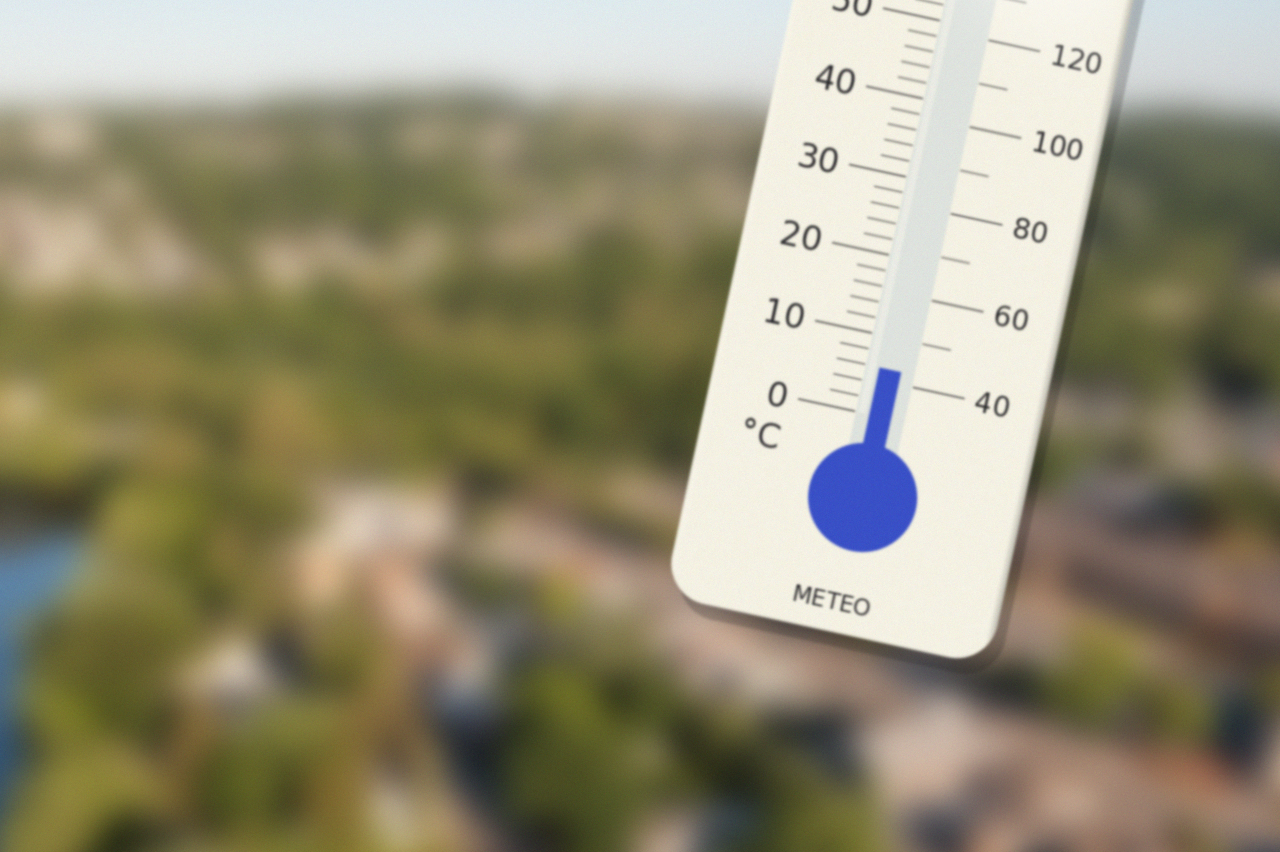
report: 6 (°C)
